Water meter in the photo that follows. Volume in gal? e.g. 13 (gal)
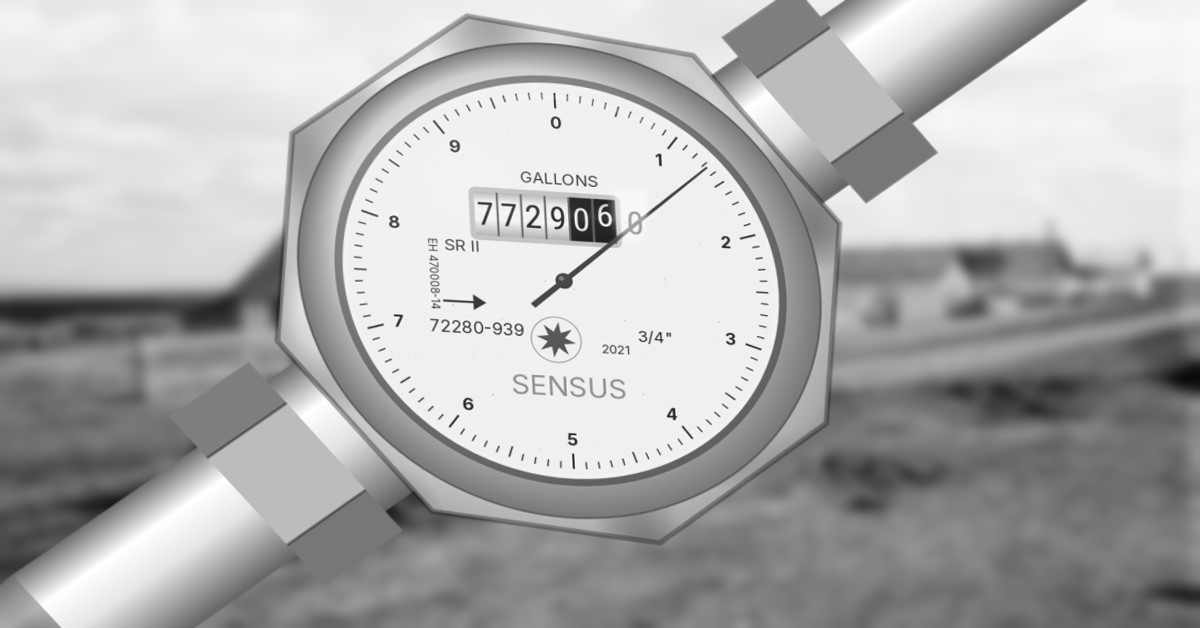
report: 7729061.3 (gal)
